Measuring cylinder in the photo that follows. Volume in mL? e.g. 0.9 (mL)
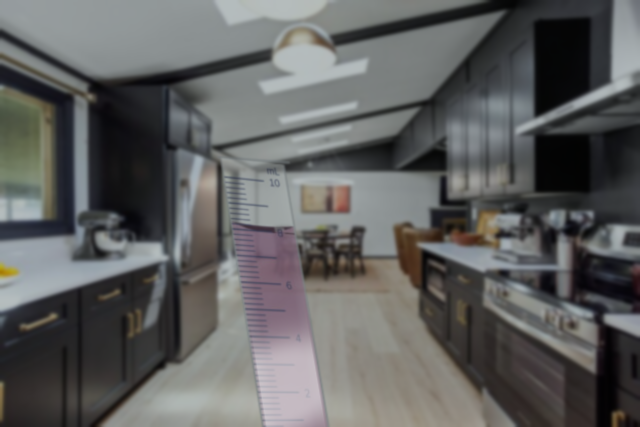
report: 8 (mL)
